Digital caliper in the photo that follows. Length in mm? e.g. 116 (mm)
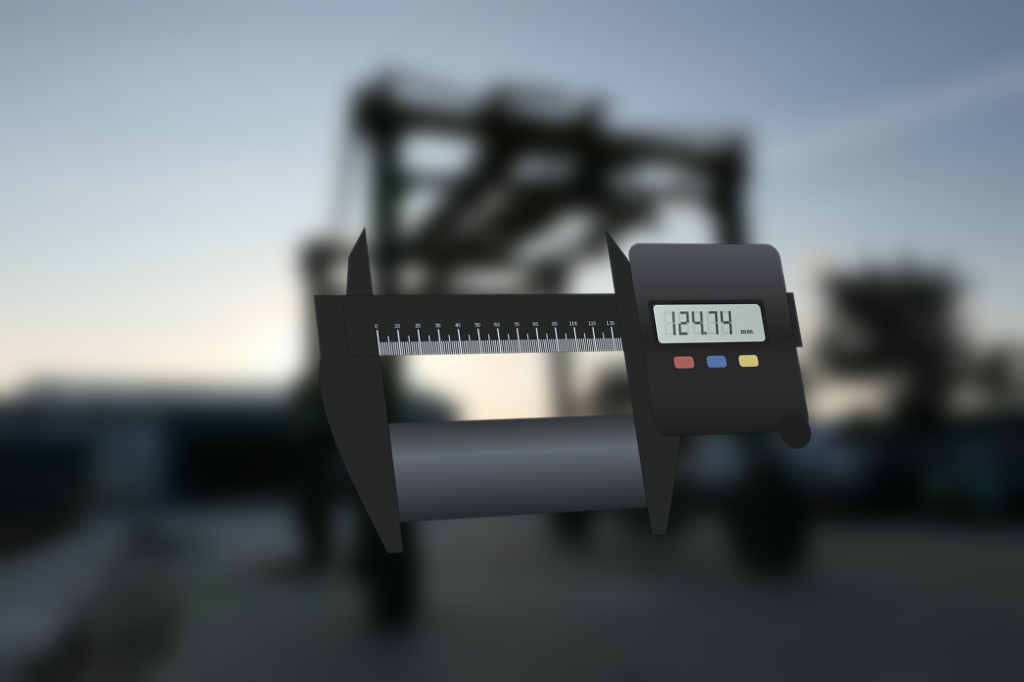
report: 124.74 (mm)
